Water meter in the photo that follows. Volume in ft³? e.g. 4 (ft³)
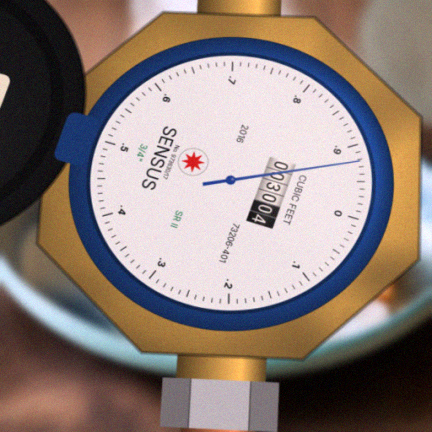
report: 3003.92 (ft³)
